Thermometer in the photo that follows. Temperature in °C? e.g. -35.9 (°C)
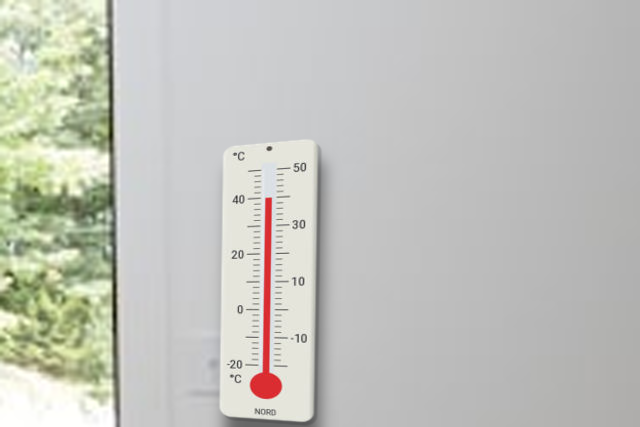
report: 40 (°C)
